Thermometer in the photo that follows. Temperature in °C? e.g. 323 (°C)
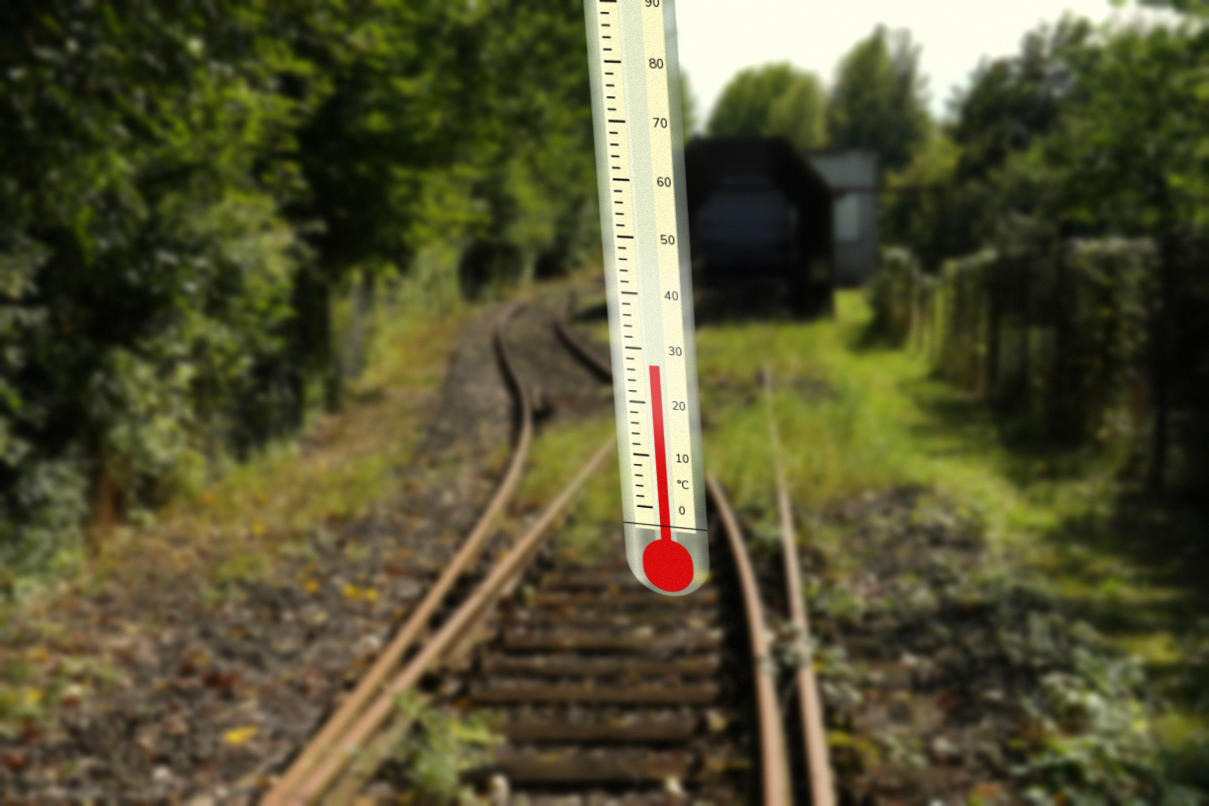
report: 27 (°C)
